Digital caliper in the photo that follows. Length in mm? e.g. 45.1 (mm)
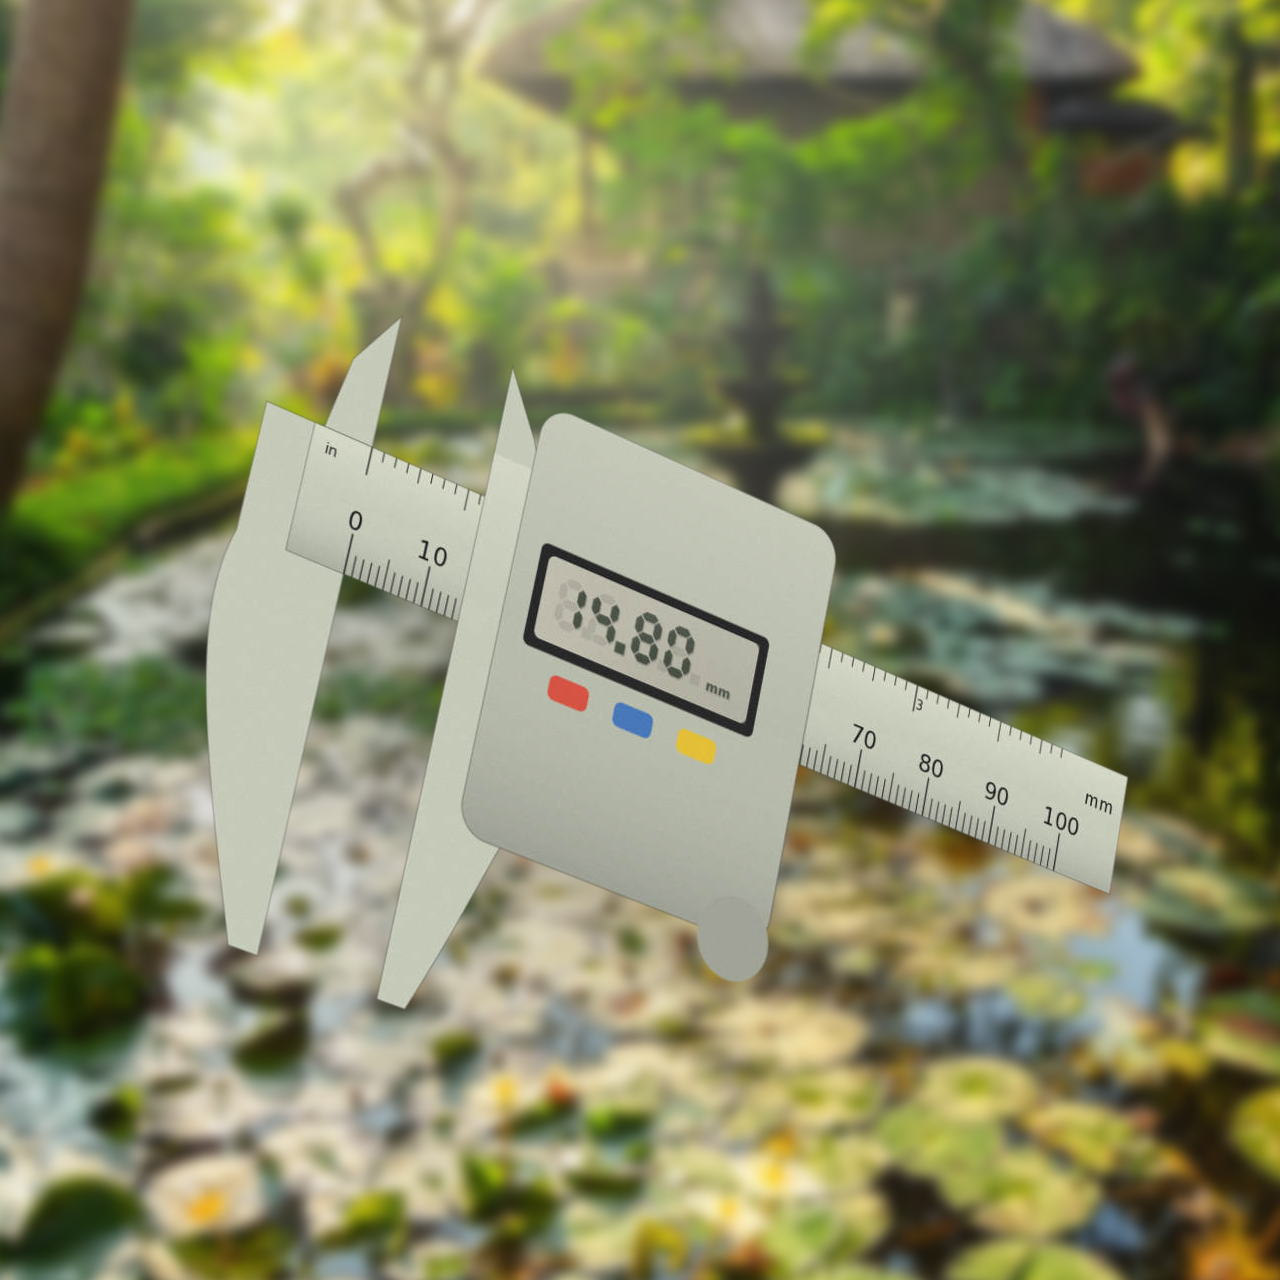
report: 14.80 (mm)
